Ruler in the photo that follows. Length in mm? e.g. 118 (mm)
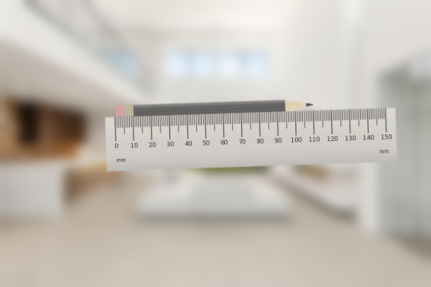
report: 110 (mm)
